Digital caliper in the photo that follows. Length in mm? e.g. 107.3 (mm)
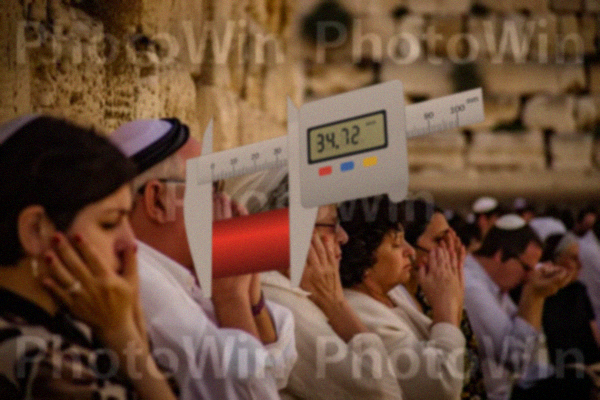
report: 34.72 (mm)
